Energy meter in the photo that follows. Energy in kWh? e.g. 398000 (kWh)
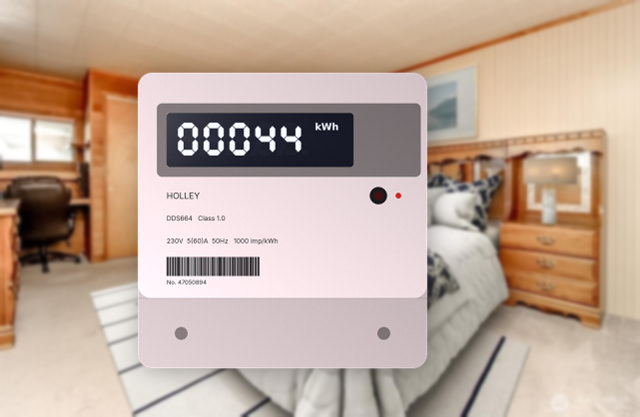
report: 44 (kWh)
